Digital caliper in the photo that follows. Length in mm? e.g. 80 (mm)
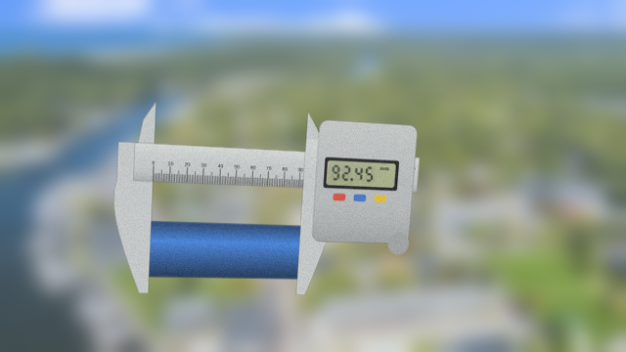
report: 92.45 (mm)
